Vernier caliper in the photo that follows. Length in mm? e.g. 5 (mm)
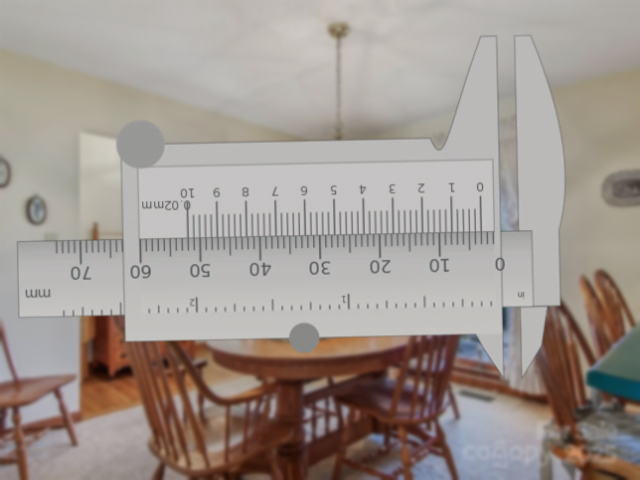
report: 3.0 (mm)
